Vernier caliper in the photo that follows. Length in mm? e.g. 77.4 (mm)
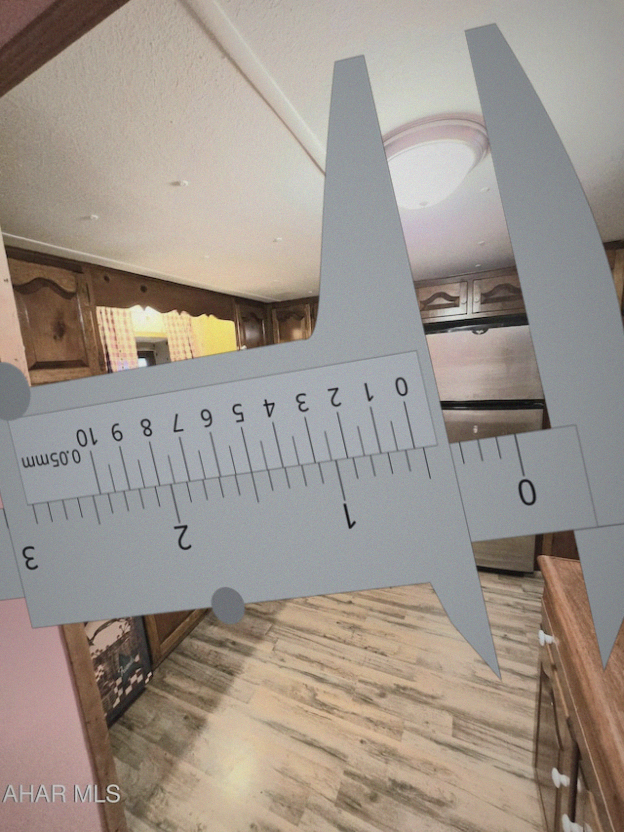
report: 5.5 (mm)
